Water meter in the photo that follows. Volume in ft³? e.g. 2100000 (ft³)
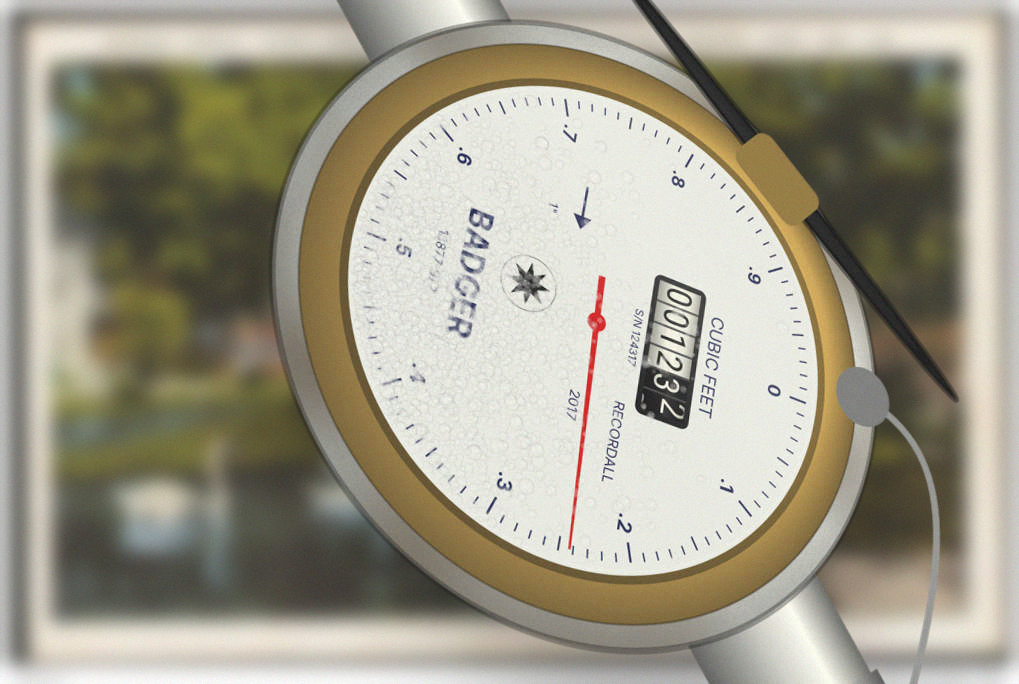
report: 1232.24 (ft³)
